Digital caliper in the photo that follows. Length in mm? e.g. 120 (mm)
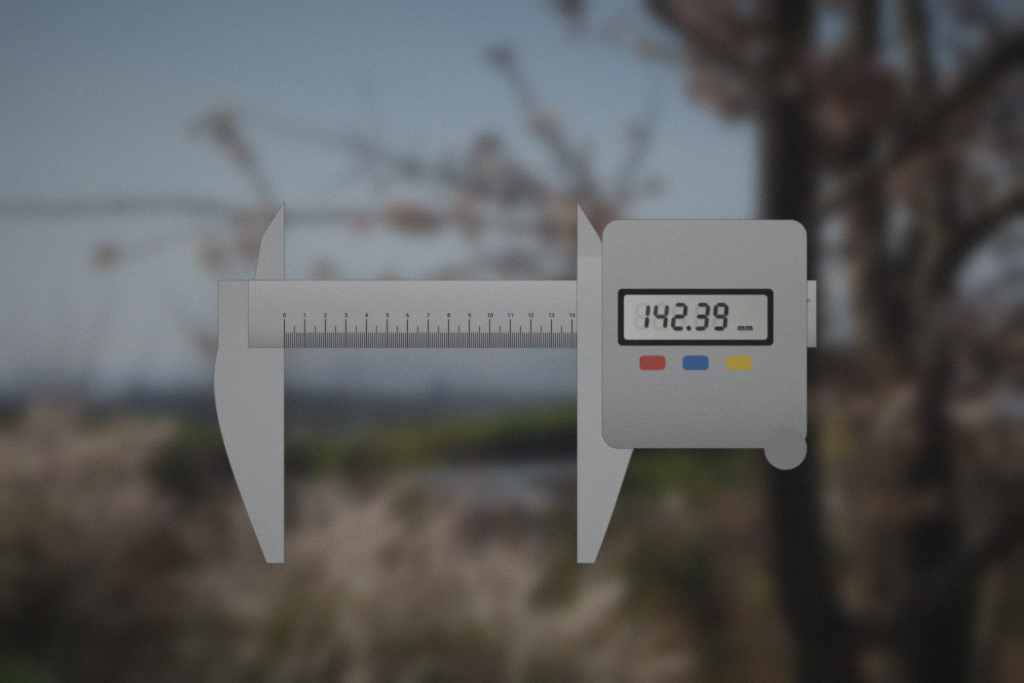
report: 142.39 (mm)
